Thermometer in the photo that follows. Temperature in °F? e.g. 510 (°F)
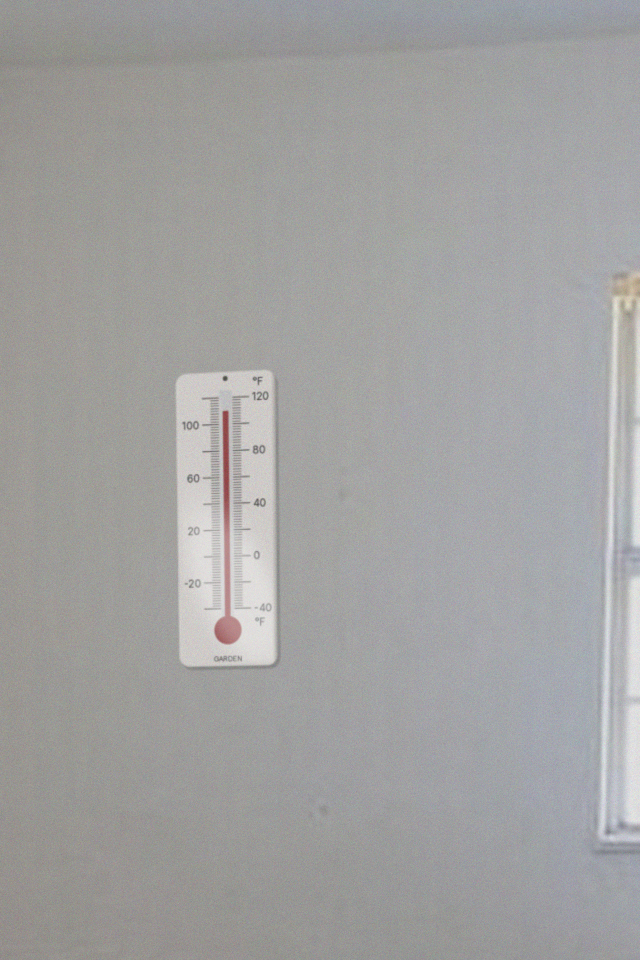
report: 110 (°F)
